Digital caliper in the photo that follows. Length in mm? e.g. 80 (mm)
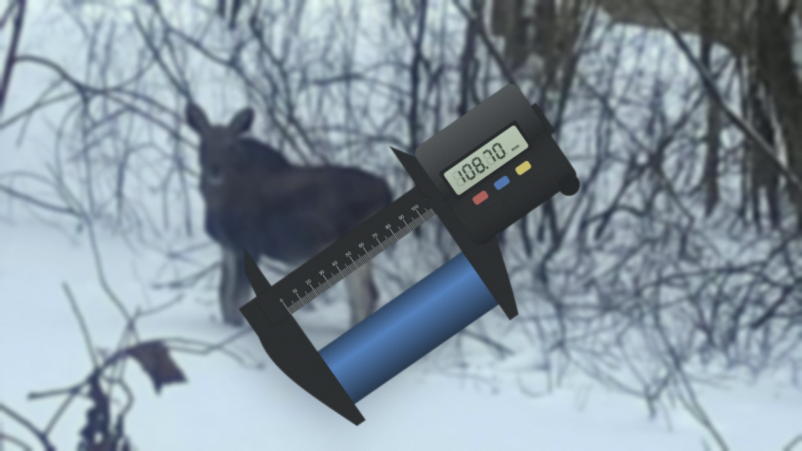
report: 108.70 (mm)
